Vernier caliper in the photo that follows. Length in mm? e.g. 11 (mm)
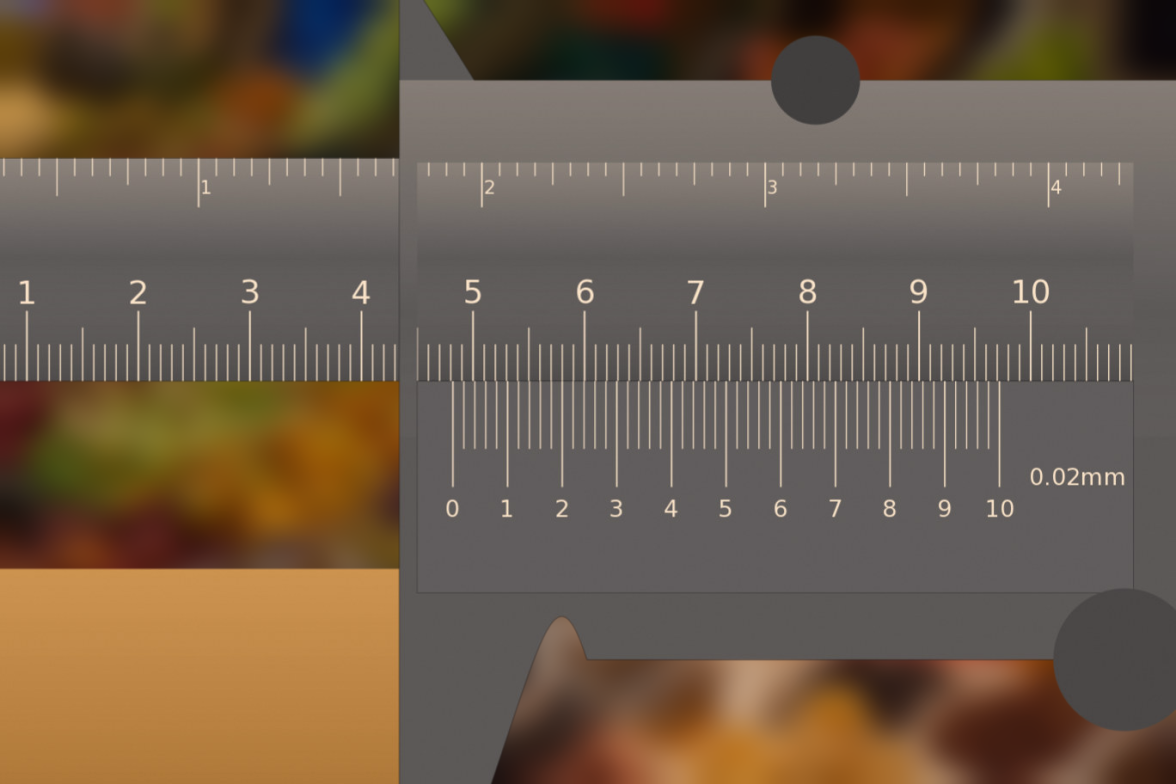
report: 48.2 (mm)
